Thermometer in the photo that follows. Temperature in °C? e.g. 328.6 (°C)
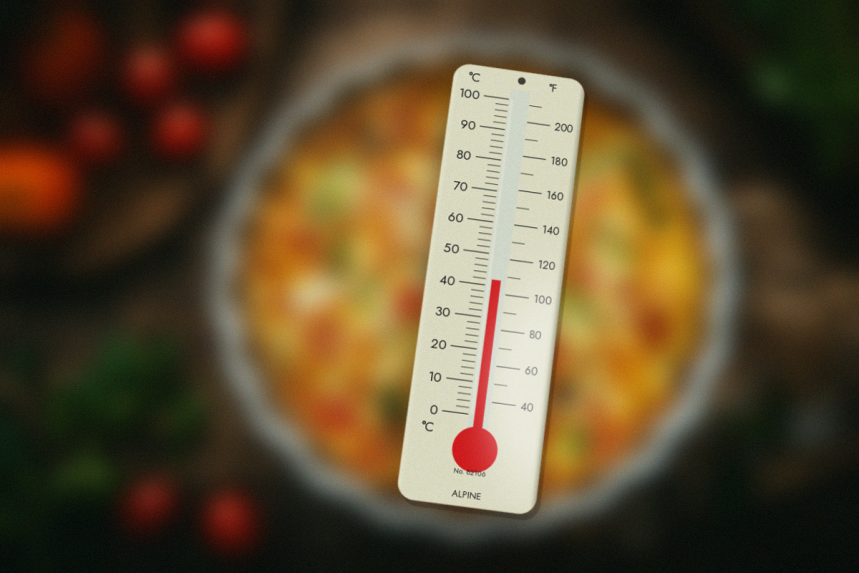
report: 42 (°C)
